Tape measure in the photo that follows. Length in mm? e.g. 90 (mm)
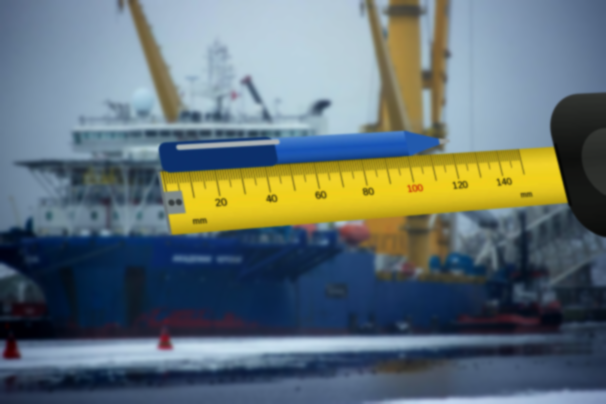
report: 120 (mm)
